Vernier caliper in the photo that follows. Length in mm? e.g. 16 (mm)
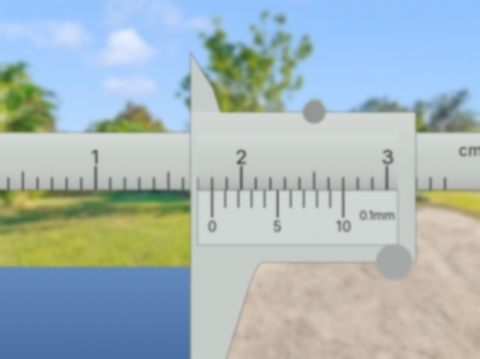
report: 18.0 (mm)
